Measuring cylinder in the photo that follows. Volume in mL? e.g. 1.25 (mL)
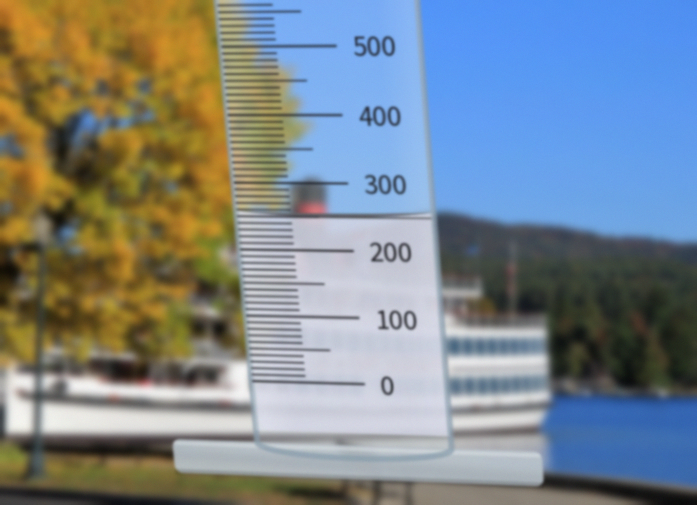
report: 250 (mL)
